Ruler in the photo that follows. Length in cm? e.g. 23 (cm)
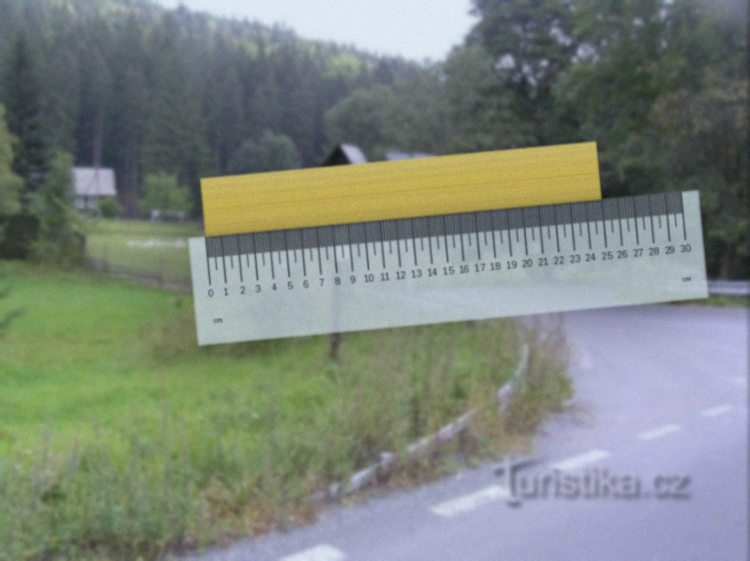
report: 25 (cm)
